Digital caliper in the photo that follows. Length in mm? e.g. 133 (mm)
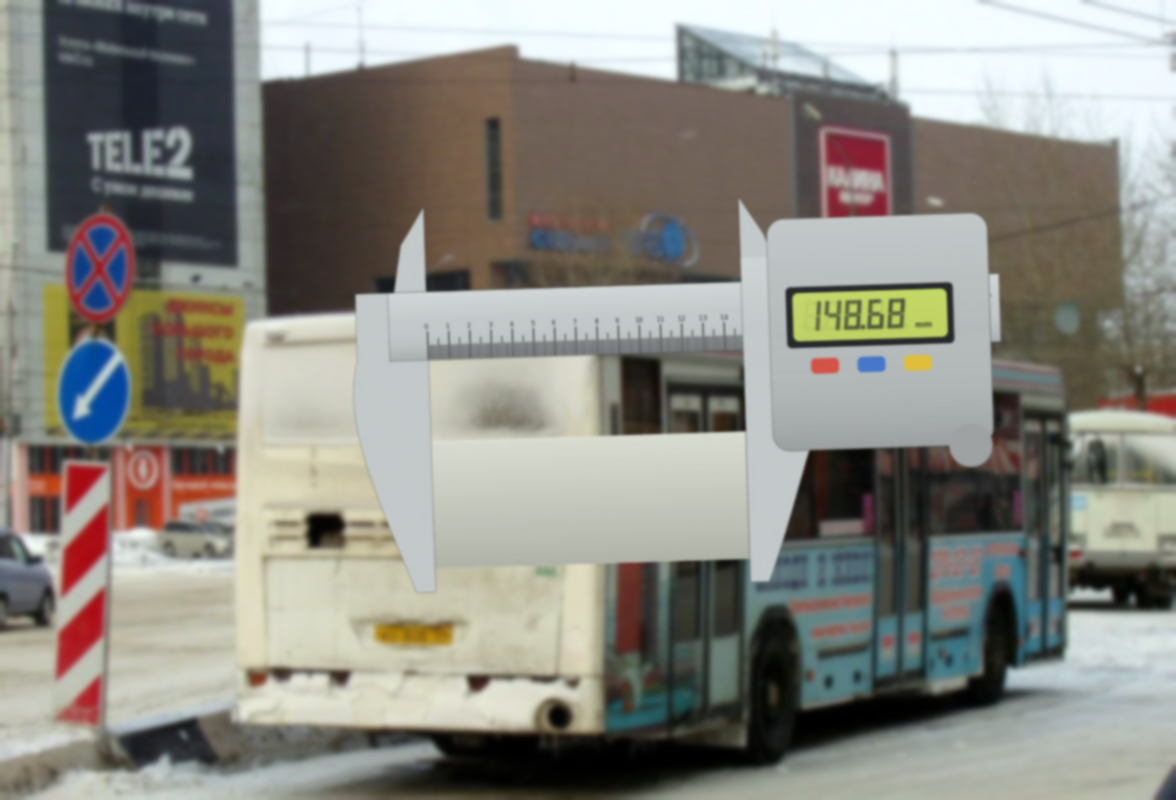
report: 148.68 (mm)
